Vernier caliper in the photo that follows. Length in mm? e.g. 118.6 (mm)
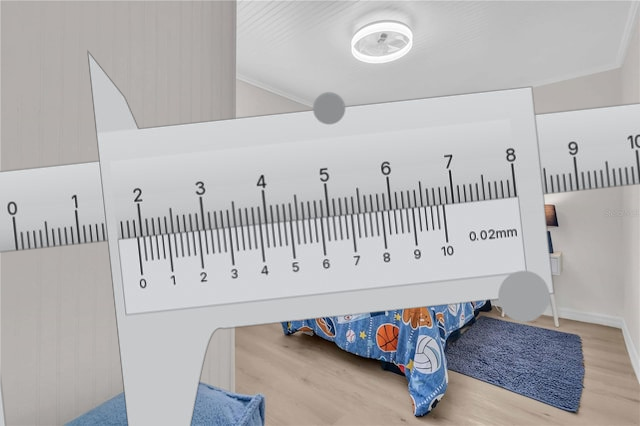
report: 19.4 (mm)
